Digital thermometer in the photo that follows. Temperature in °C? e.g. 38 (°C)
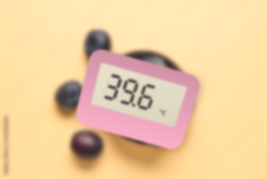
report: 39.6 (°C)
